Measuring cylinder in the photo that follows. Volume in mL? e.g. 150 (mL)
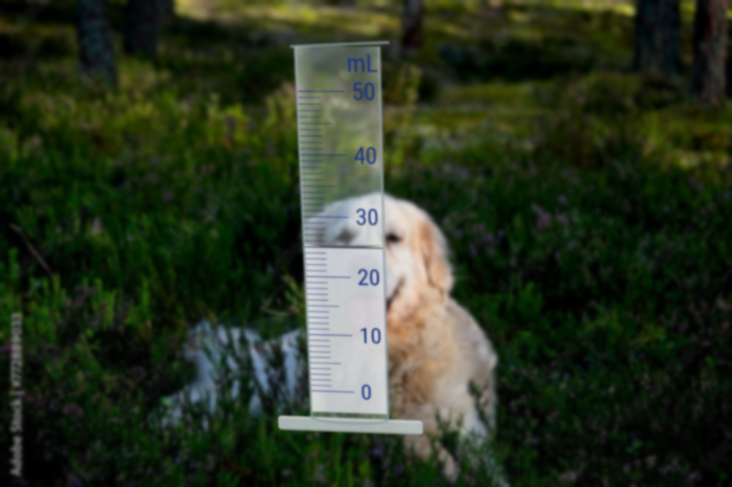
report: 25 (mL)
